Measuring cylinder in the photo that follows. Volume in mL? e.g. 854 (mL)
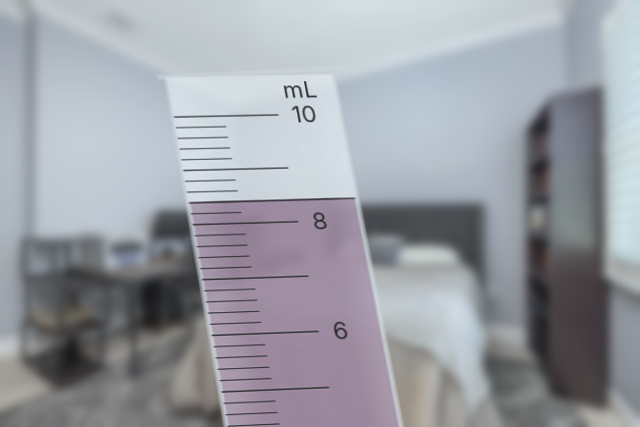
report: 8.4 (mL)
